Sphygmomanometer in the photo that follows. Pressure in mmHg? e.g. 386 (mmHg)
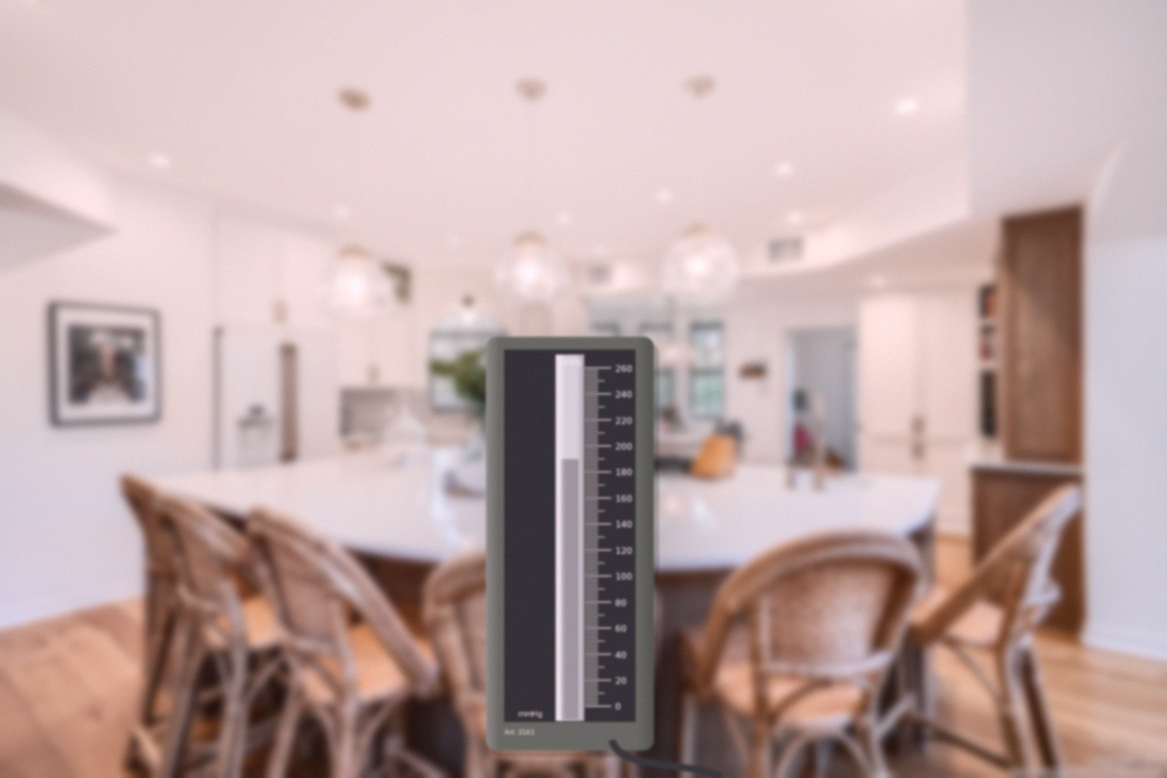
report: 190 (mmHg)
